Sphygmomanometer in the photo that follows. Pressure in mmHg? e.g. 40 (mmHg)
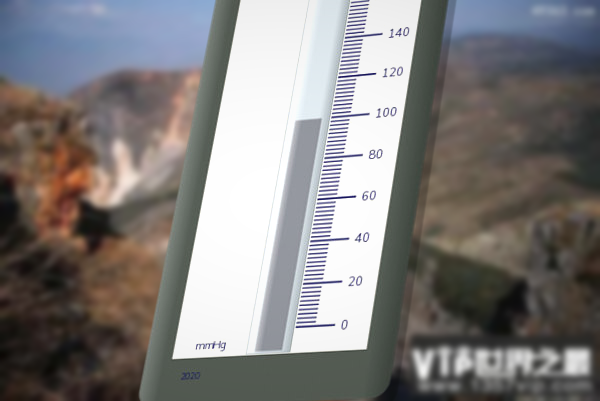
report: 100 (mmHg)
